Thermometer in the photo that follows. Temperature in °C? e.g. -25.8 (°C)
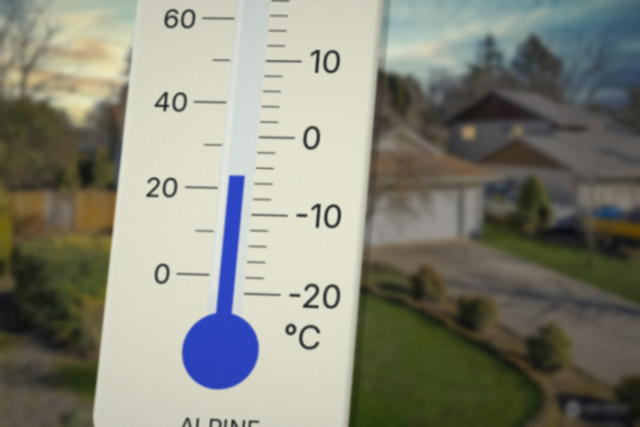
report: -5 (°C)
